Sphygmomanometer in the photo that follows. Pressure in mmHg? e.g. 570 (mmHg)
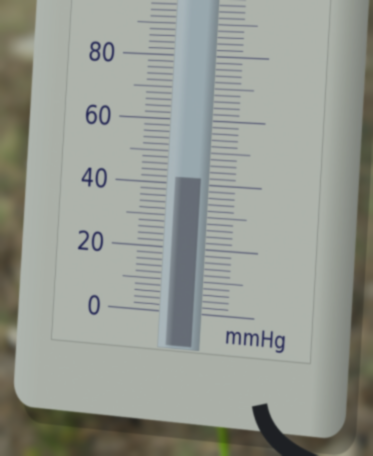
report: 42 (mmHg)
